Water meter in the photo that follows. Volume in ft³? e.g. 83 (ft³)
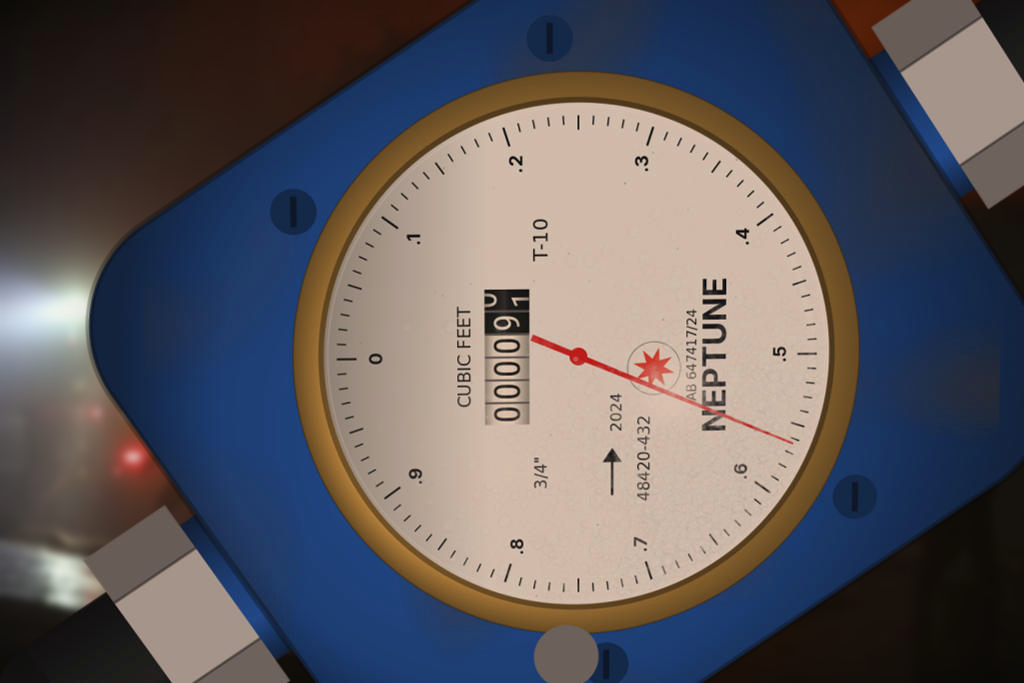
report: 90.56 (ft³)
